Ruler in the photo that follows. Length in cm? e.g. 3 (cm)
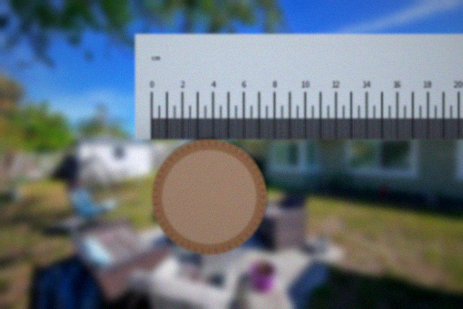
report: 7.5 (cm)
